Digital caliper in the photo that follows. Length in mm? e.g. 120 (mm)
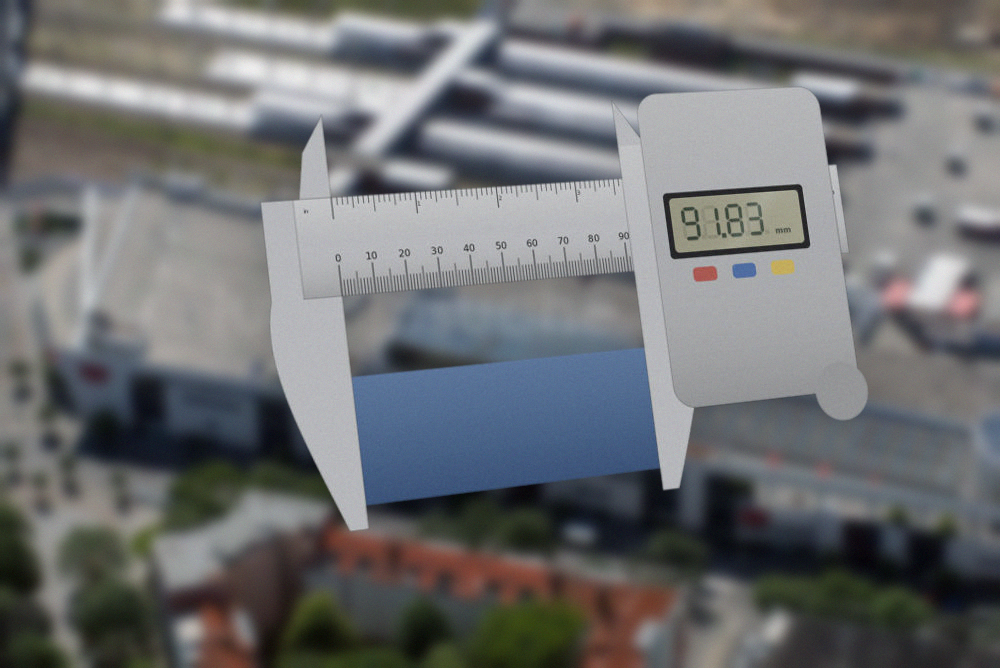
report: 91.83 (mm)
